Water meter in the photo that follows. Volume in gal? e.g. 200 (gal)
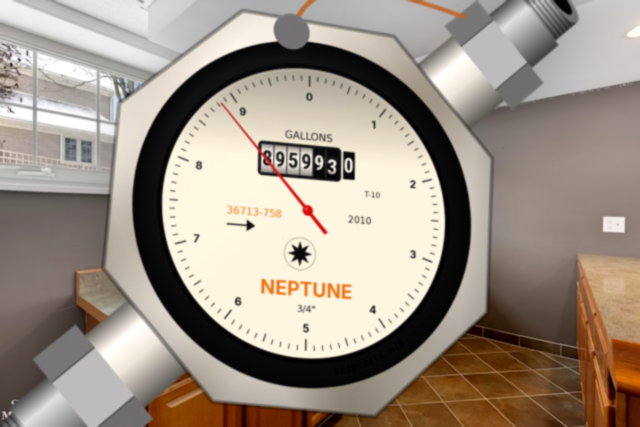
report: 8959928.8 (gal)
